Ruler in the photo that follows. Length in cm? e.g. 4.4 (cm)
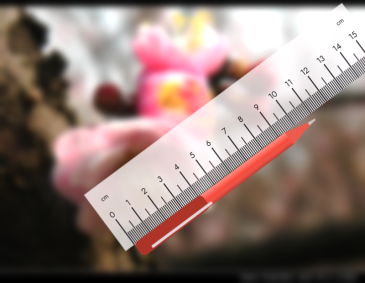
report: 11 (cm)
